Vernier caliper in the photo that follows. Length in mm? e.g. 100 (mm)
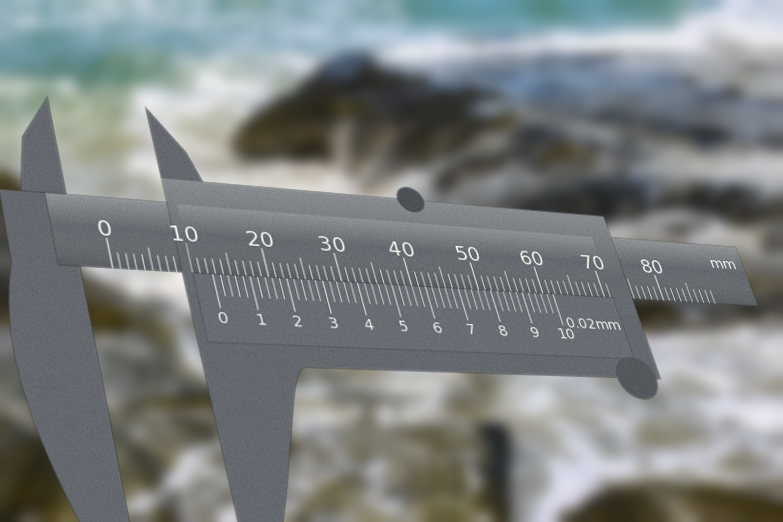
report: 12.6 (mm)
